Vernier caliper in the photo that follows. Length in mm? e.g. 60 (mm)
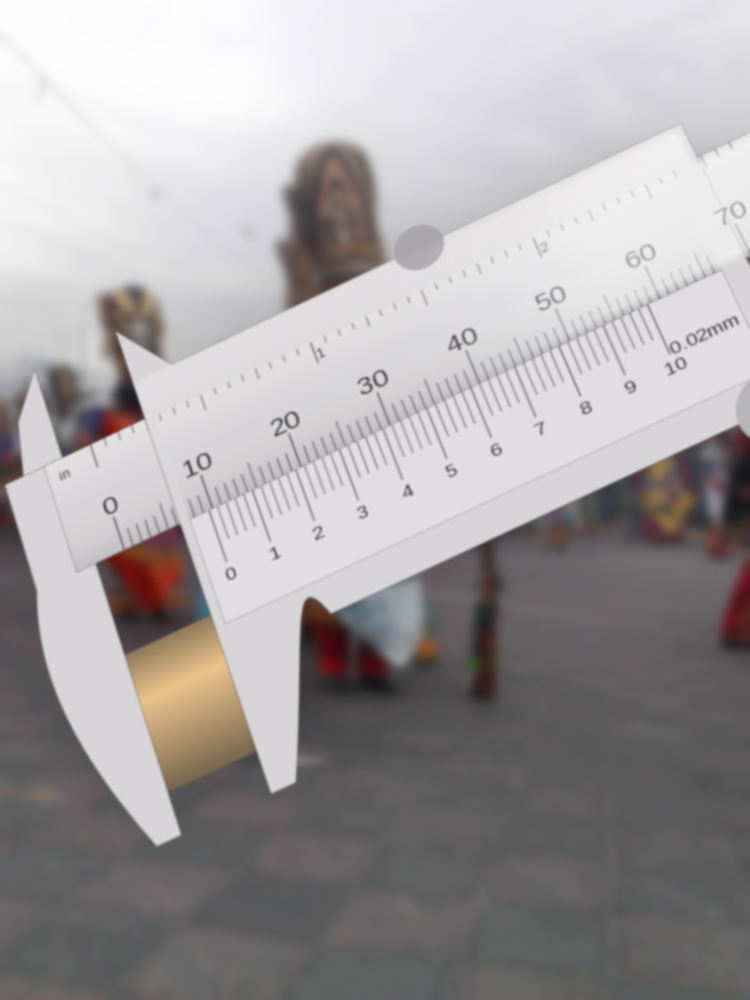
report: 9.6 (mm)
